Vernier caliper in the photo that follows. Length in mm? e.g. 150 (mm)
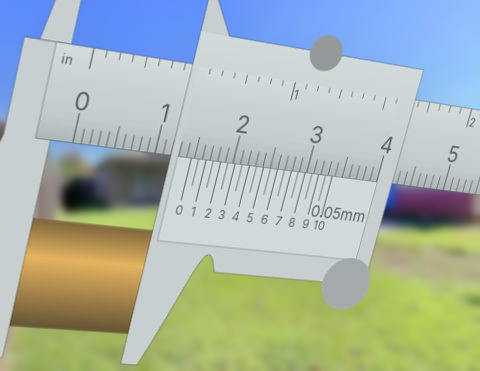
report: 14.6 (mm)
